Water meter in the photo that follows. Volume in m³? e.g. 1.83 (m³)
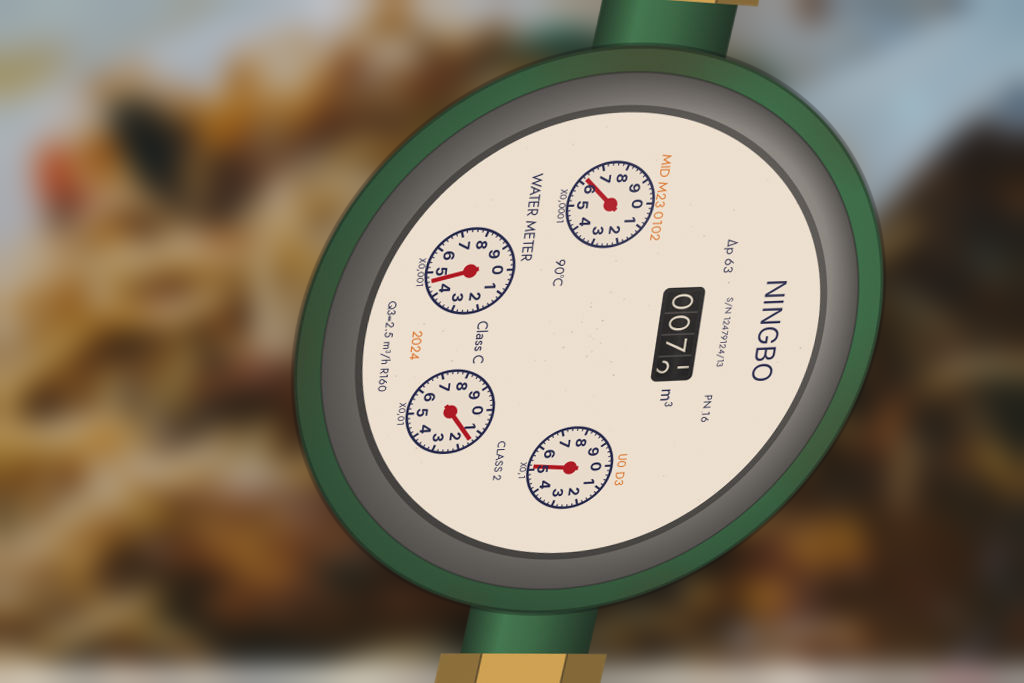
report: 71.5146 (m³)
